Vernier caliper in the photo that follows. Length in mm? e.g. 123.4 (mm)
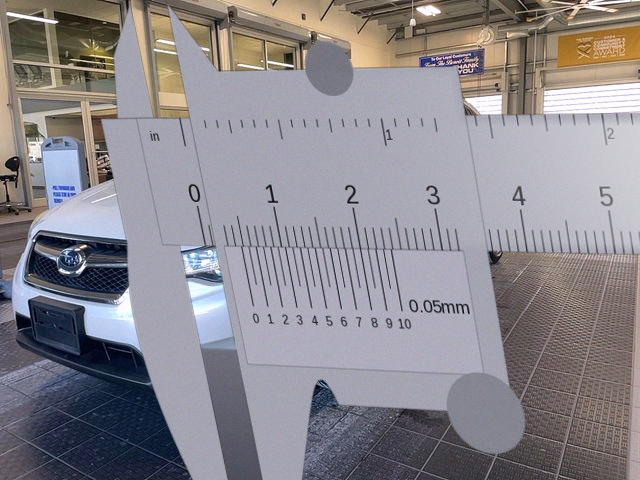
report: 4.8 (mm)
